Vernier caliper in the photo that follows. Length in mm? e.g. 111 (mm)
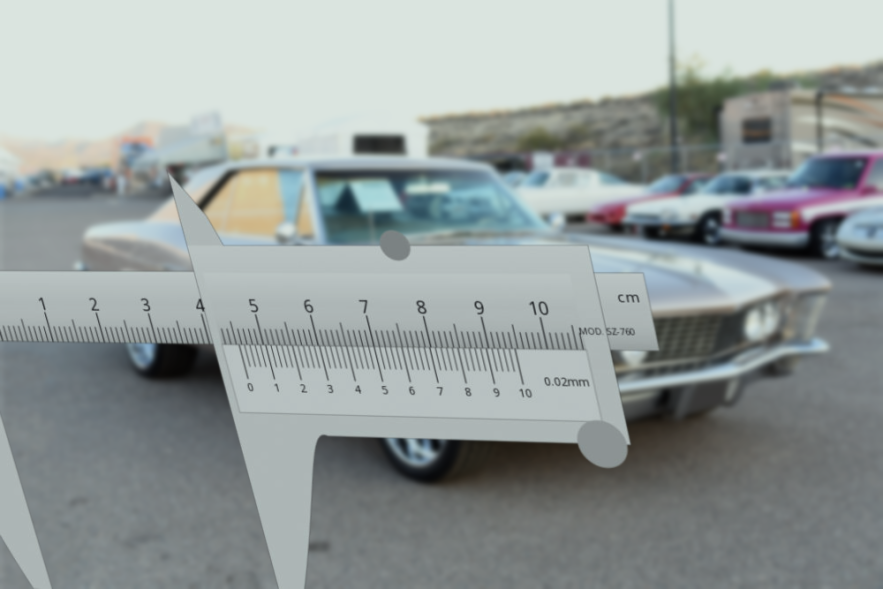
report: 45.5 (mm)
